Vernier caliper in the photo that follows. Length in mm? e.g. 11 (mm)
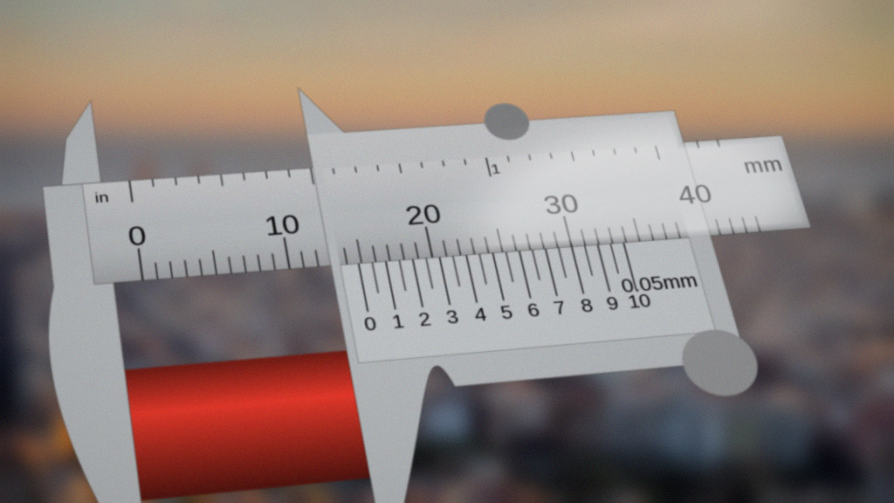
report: 14.8 (mm)
